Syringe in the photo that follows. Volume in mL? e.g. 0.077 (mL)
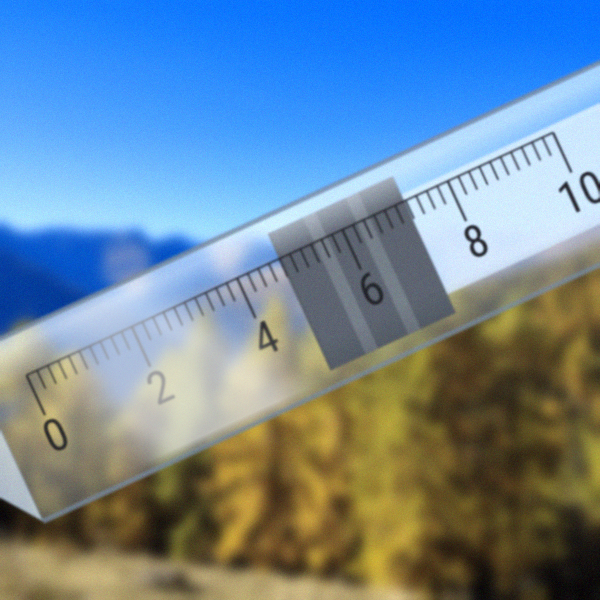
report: 4.8 (mL)
